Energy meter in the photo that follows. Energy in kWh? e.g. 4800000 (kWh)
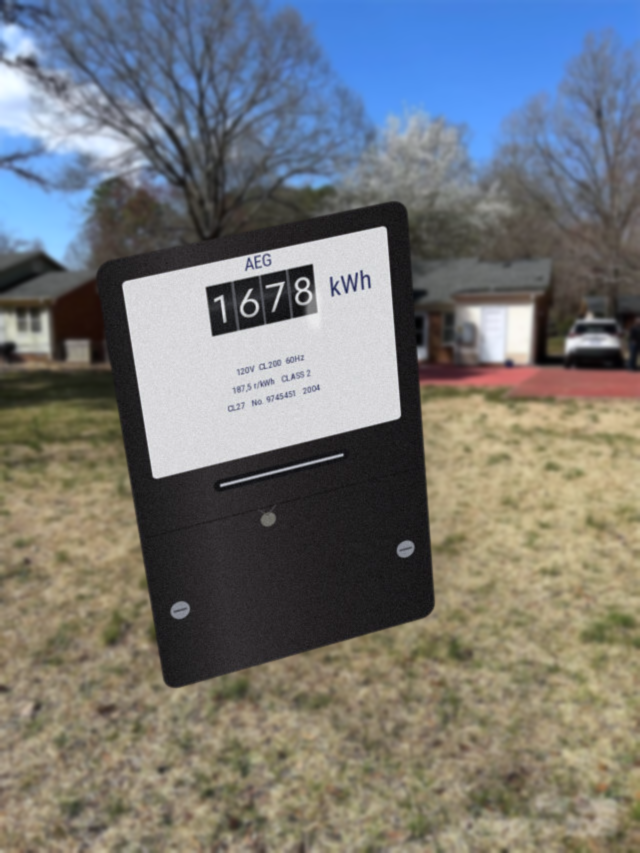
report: 1678 (kWh)
